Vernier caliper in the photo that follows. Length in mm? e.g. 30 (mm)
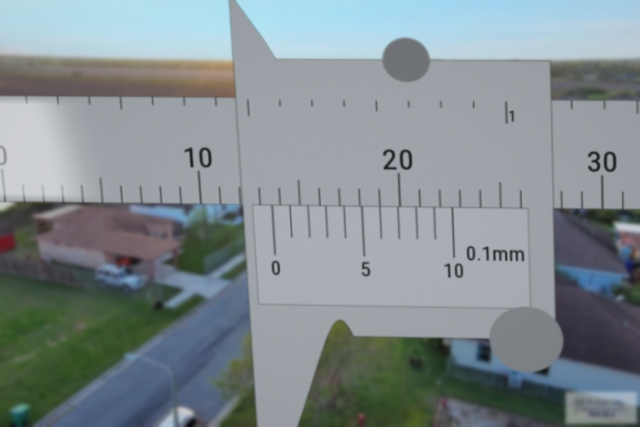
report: 13.6 (mm)
